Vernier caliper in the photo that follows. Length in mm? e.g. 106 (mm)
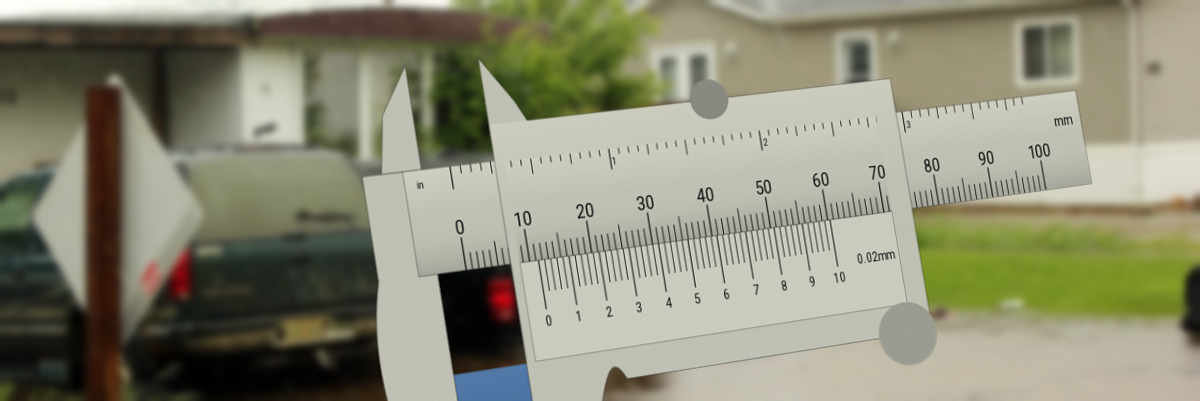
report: 11.4 (mm)
